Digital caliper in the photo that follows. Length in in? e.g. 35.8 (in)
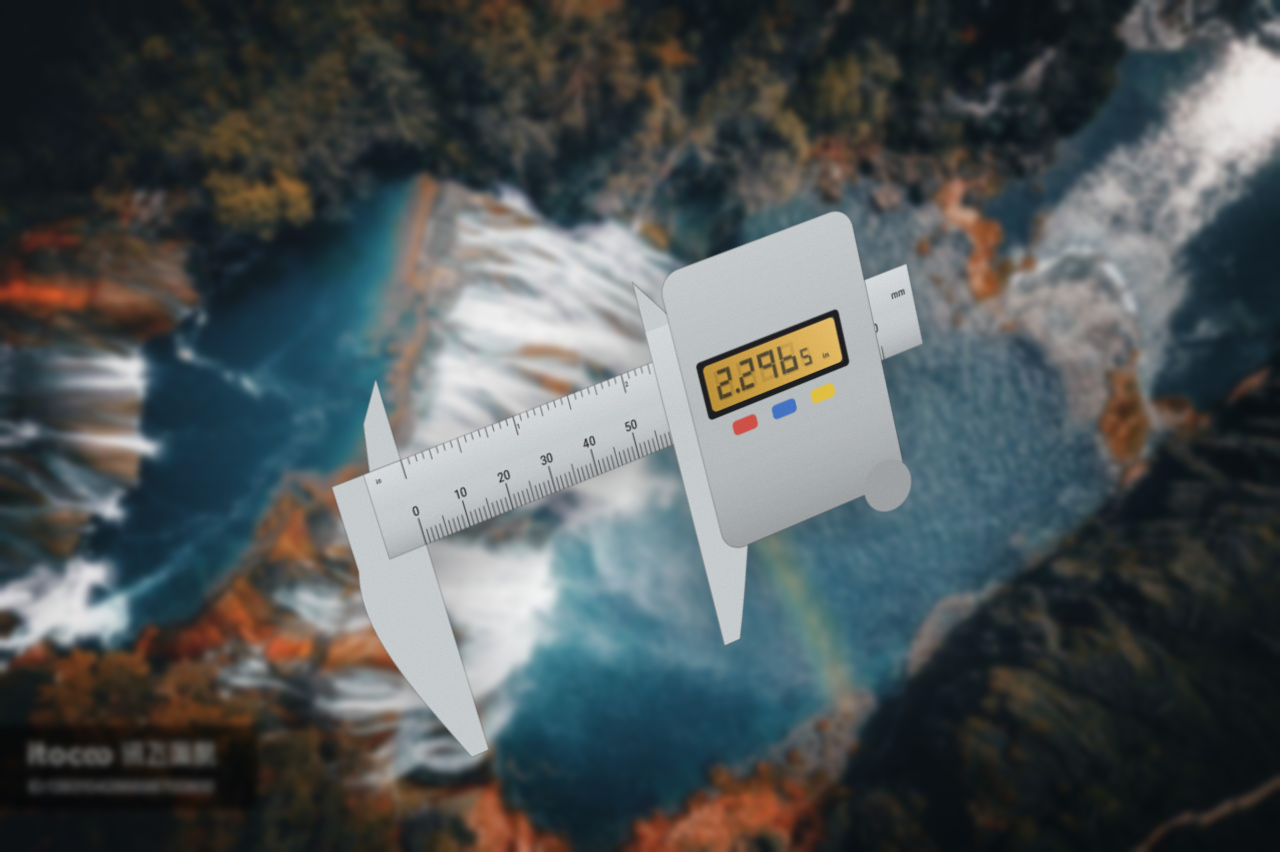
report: 2.2965 (in)
